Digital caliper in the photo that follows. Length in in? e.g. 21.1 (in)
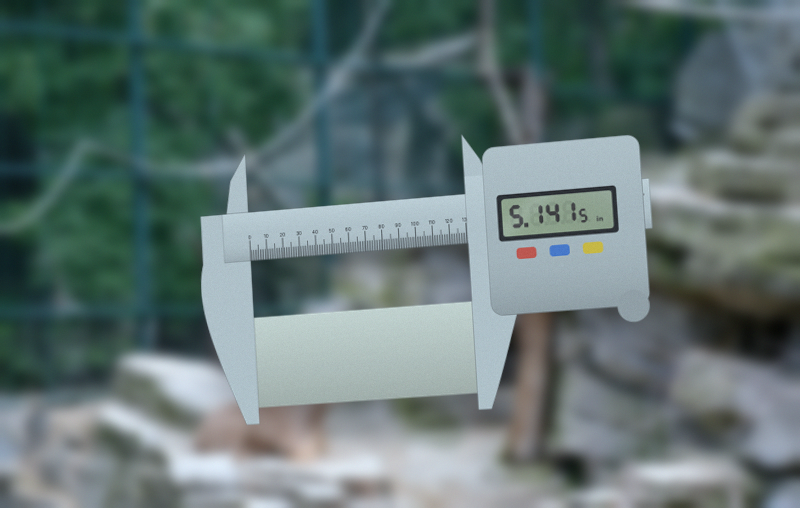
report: 5.1415 (in)
